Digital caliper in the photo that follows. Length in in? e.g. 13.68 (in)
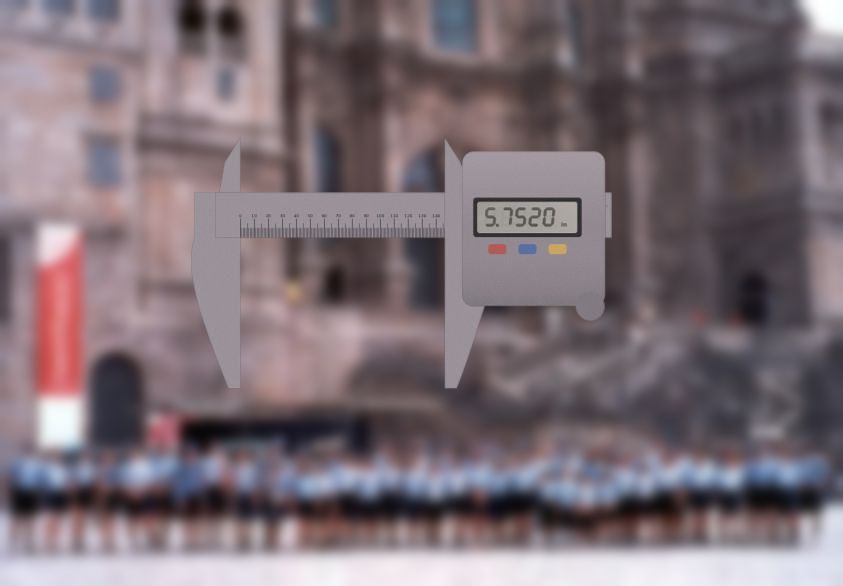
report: 5.7520 (in)
